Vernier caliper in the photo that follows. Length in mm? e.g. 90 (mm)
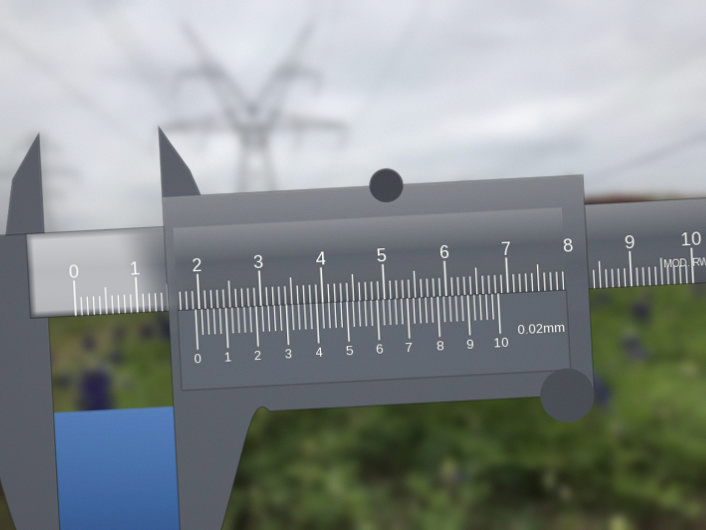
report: 19.4 (mm)
